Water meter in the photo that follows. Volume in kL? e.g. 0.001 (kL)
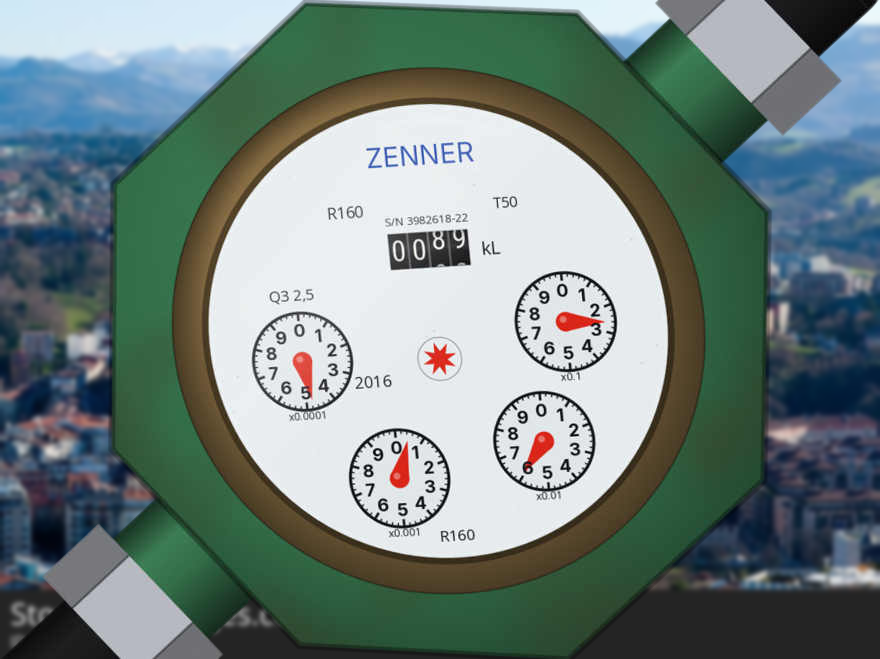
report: 89.2604 (kL)
